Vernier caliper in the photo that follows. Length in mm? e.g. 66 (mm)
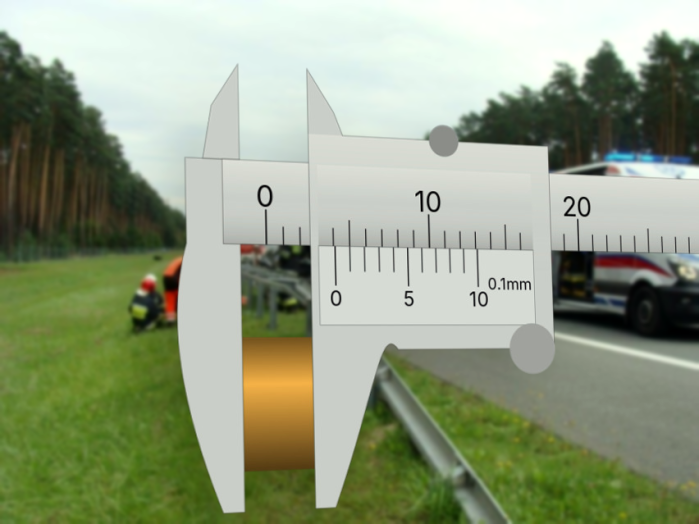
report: 4.1 (mm)
